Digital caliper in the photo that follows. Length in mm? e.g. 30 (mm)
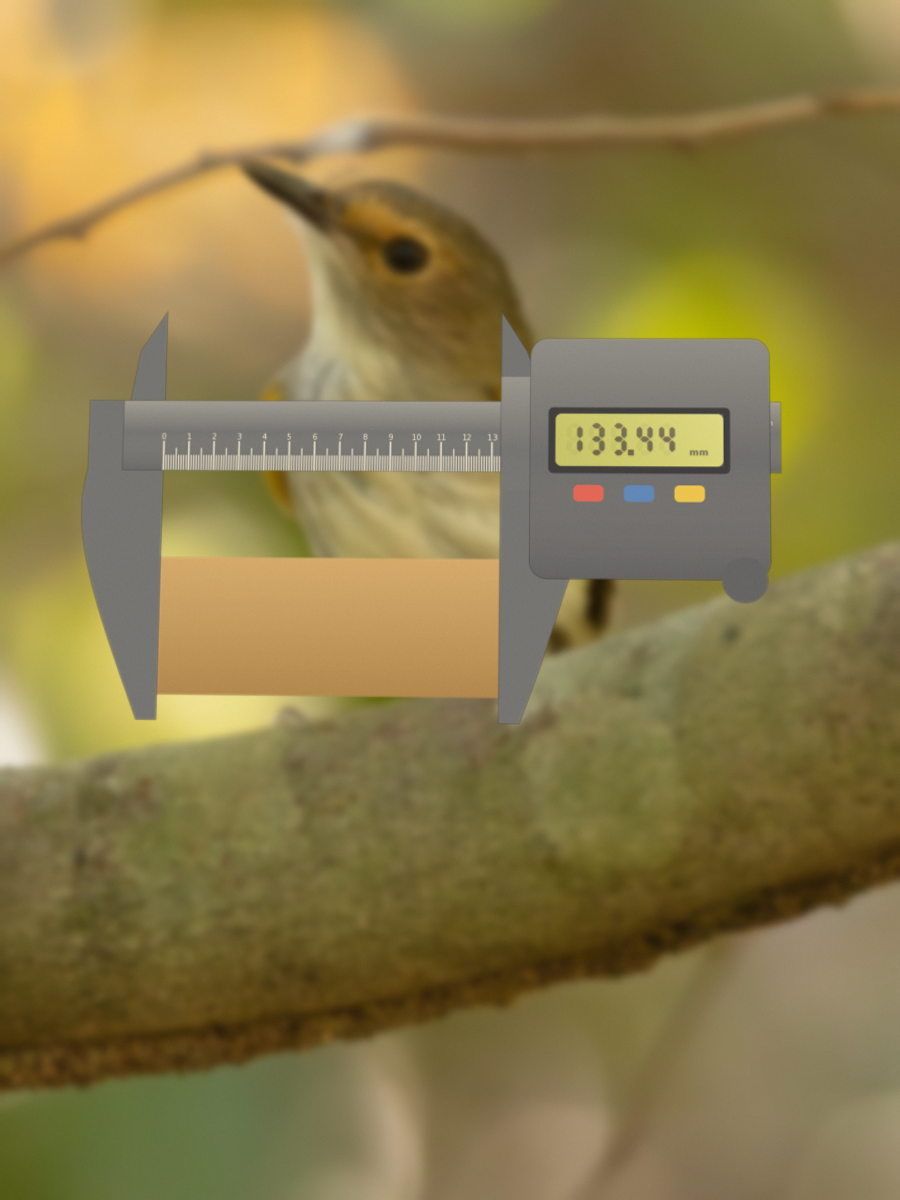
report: 133.44 (mm)
